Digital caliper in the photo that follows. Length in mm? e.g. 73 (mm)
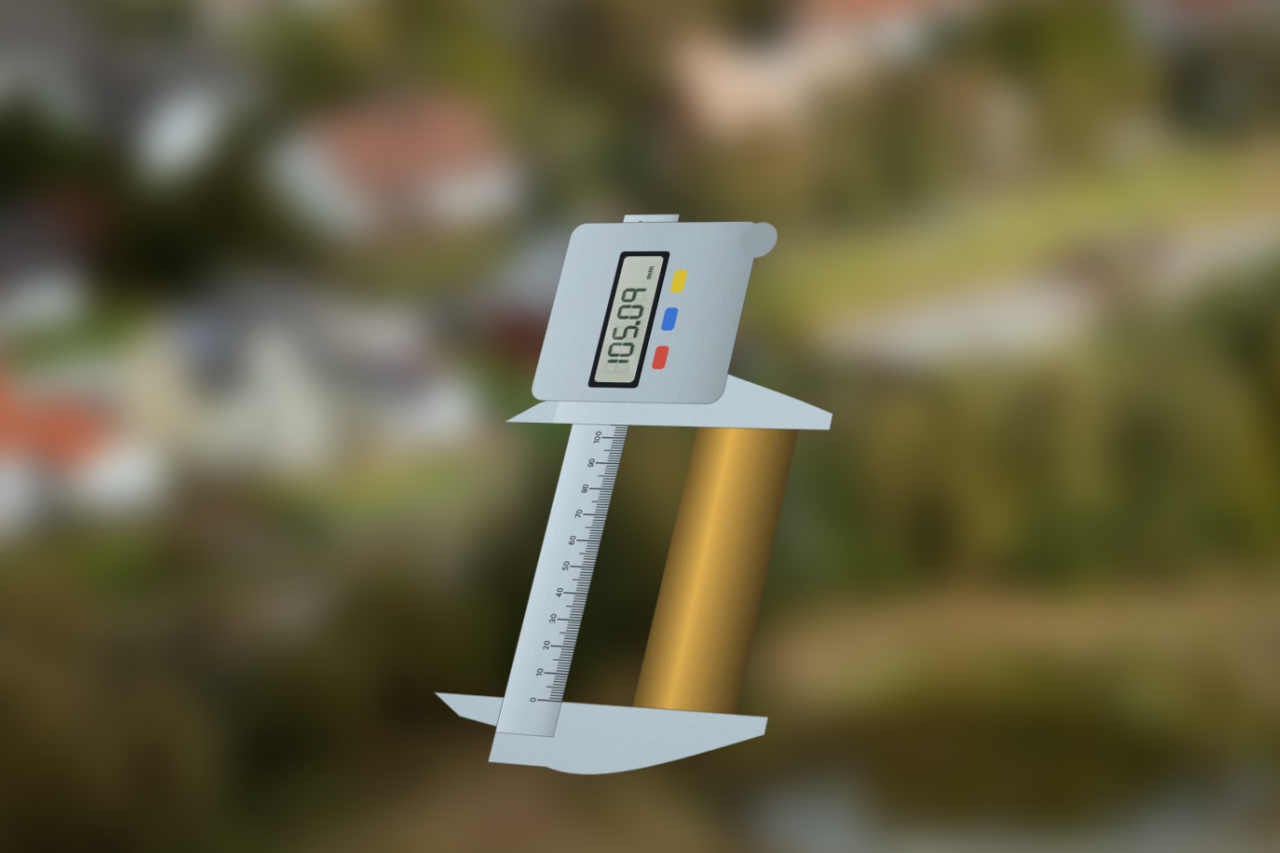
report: 105.09 (mm)
